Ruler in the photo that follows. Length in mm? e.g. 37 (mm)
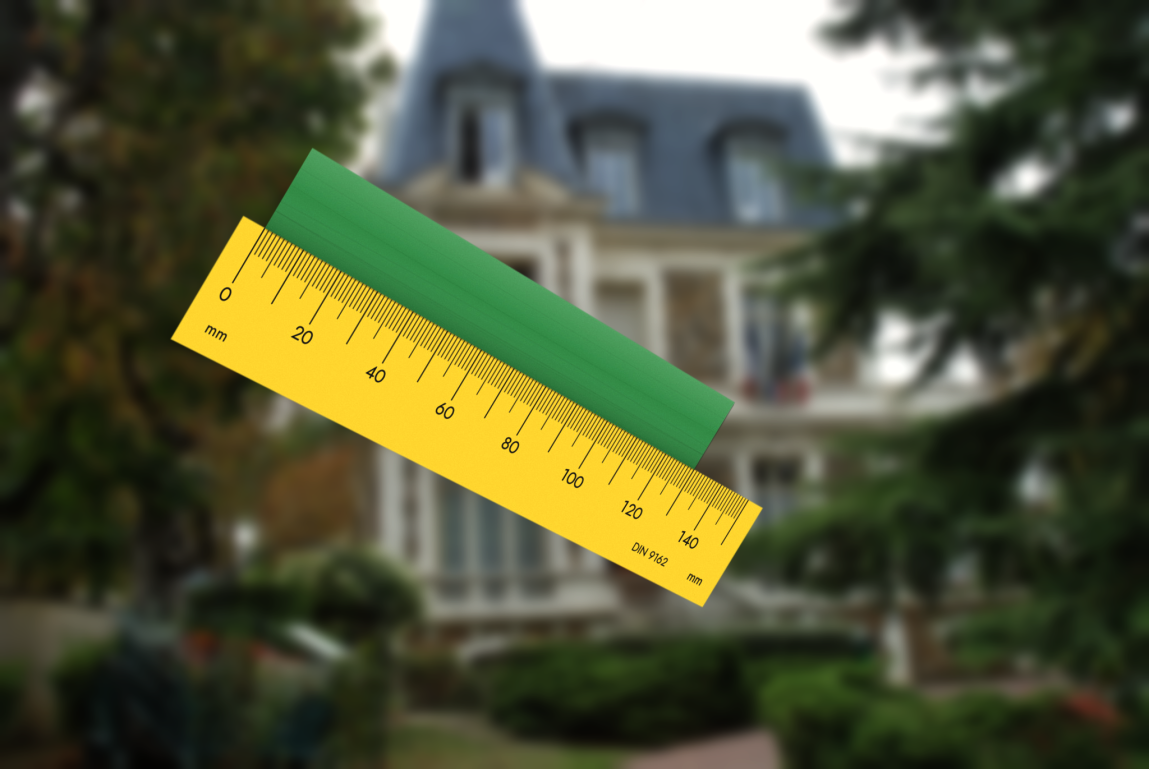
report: 130 (mm)
